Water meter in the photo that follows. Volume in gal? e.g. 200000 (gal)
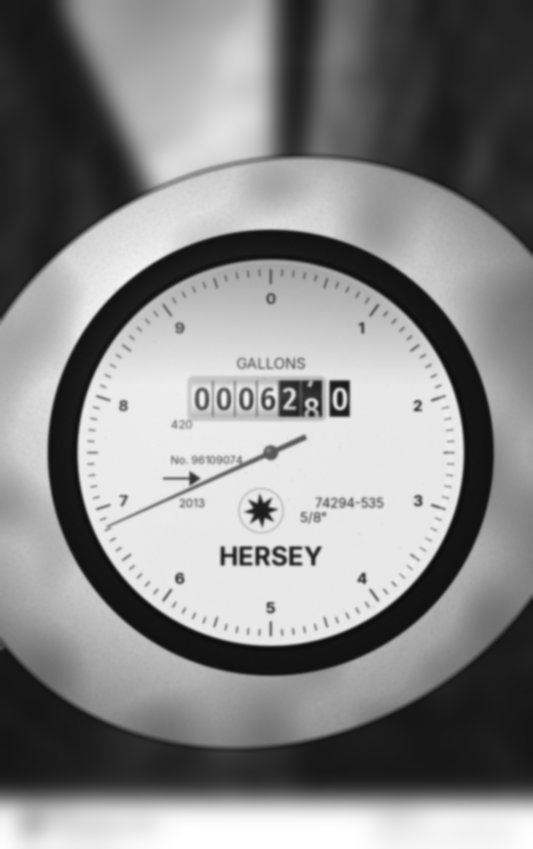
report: 6276.8 (gal)
